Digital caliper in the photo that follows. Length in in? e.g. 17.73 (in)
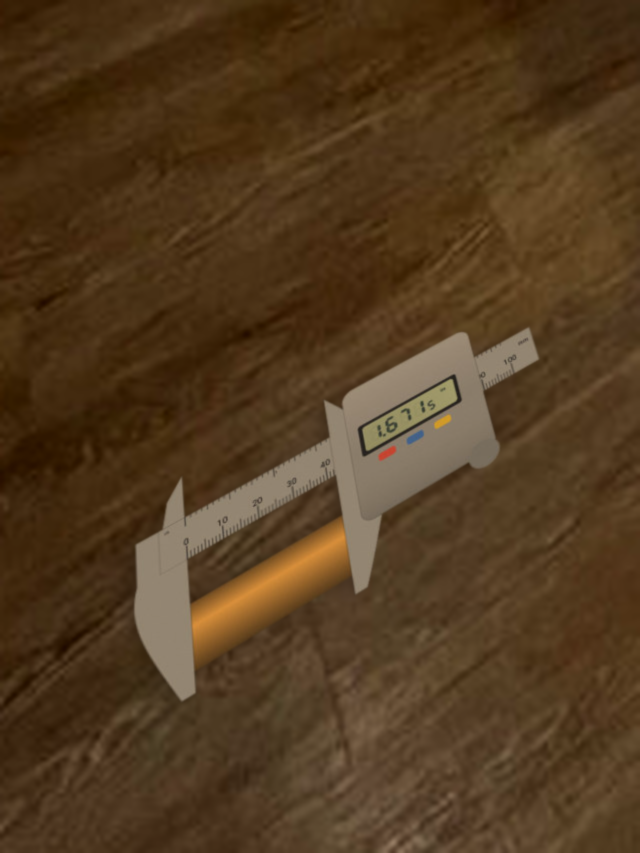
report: 1.6715 (in)
